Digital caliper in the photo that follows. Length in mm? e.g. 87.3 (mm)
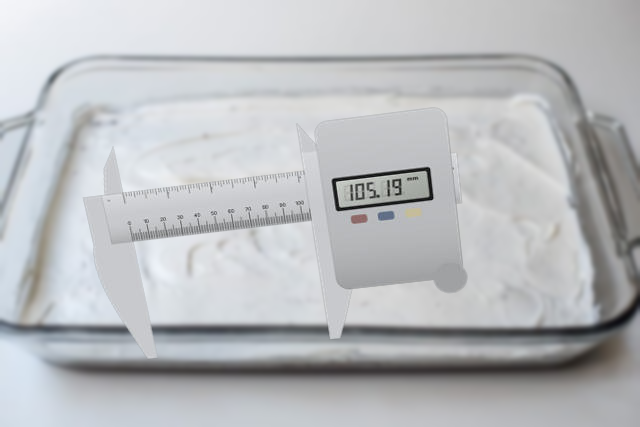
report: 105.19 (mm)
